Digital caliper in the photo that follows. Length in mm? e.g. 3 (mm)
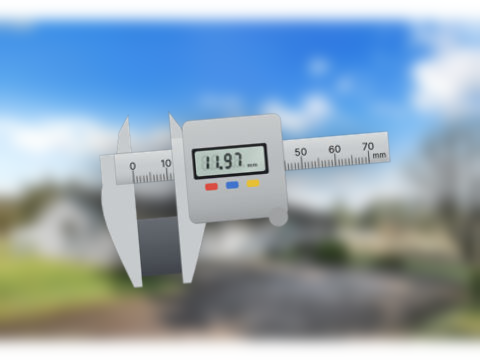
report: 11.97 (mm)
